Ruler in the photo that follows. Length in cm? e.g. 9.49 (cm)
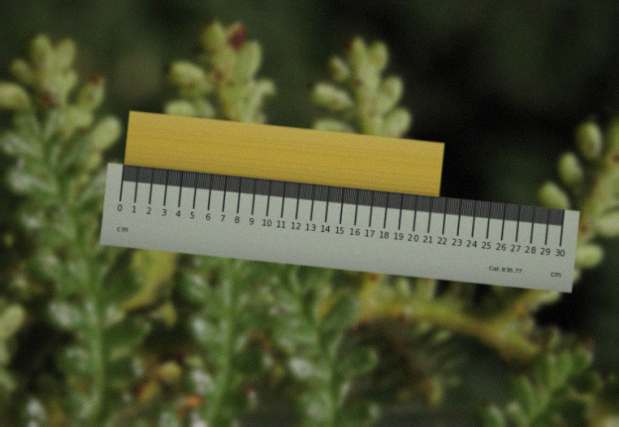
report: 21.5 (cm)
